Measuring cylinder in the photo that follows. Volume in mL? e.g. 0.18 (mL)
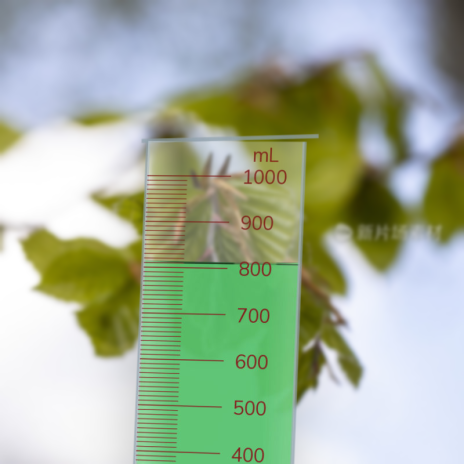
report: 810 (mL)
